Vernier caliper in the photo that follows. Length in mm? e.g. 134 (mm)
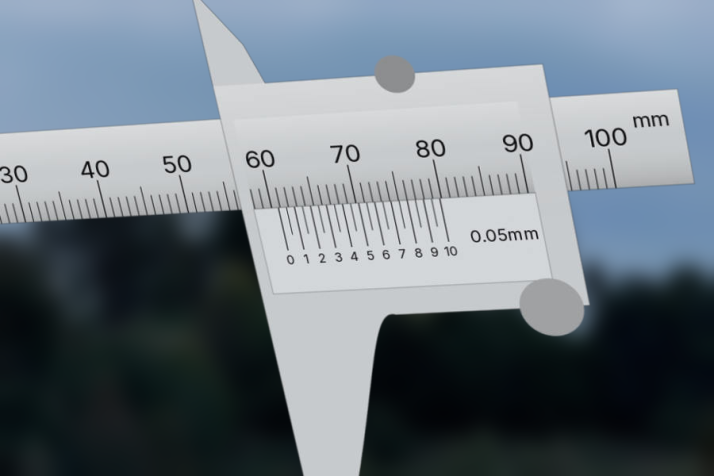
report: 60.8 (mm)
